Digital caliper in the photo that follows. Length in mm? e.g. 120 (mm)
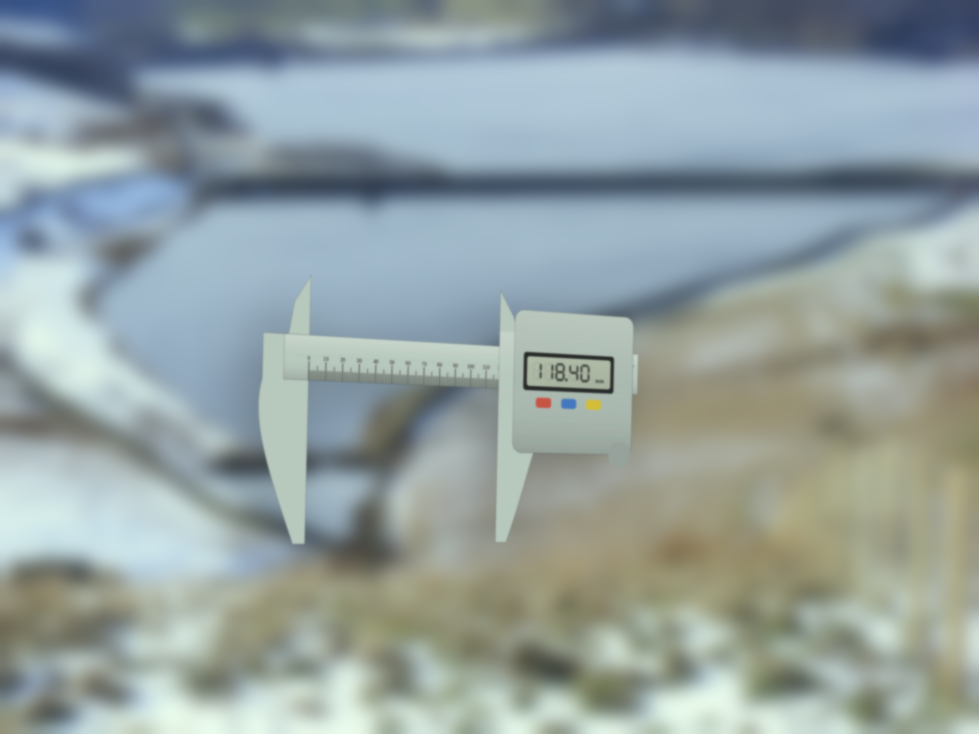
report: 118.40 (mm)
